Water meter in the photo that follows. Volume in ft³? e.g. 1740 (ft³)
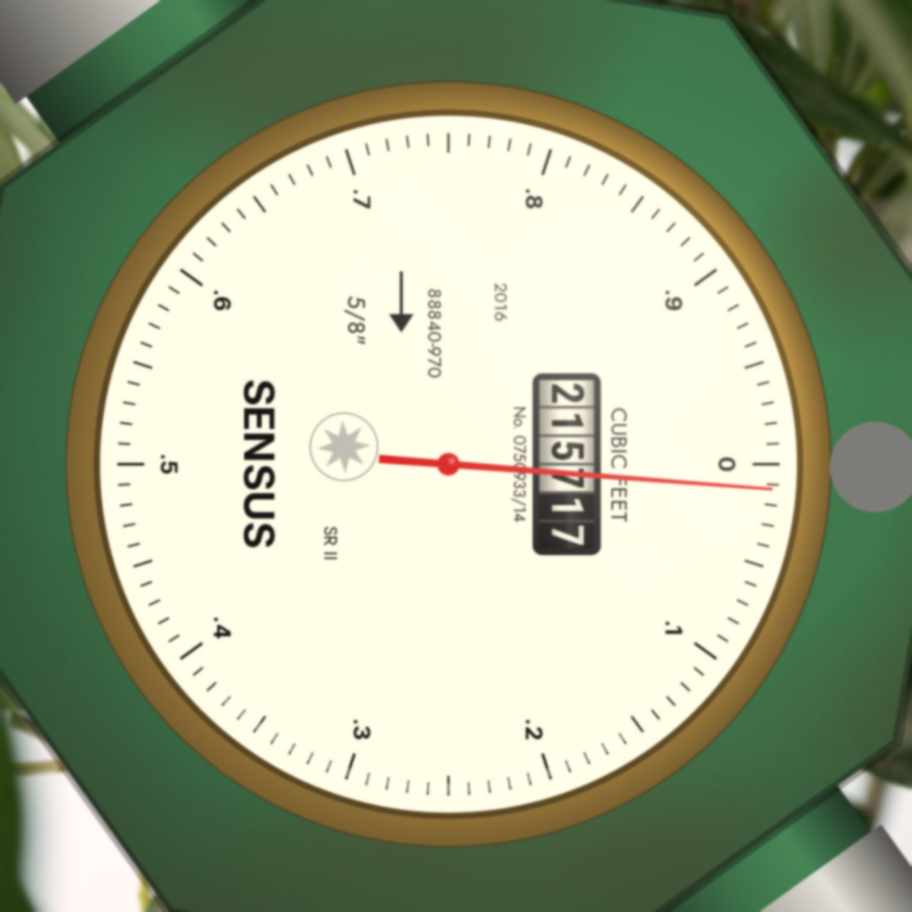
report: 215717.01 (ft³)
